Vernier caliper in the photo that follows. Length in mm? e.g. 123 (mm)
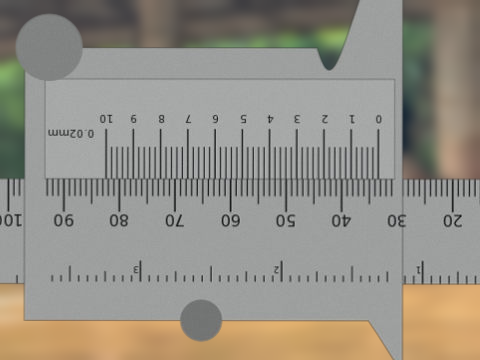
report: 33.4 (mm)
